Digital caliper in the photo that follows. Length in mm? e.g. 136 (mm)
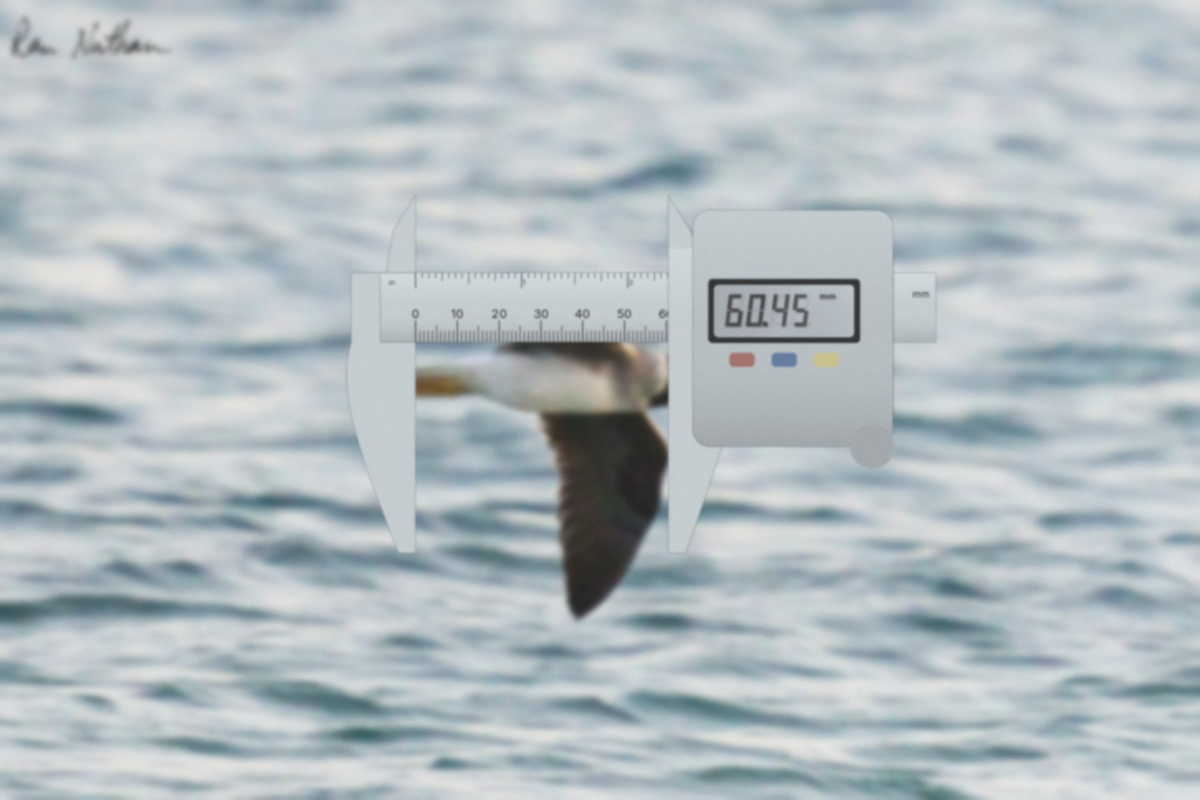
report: 60.45 (mm)
